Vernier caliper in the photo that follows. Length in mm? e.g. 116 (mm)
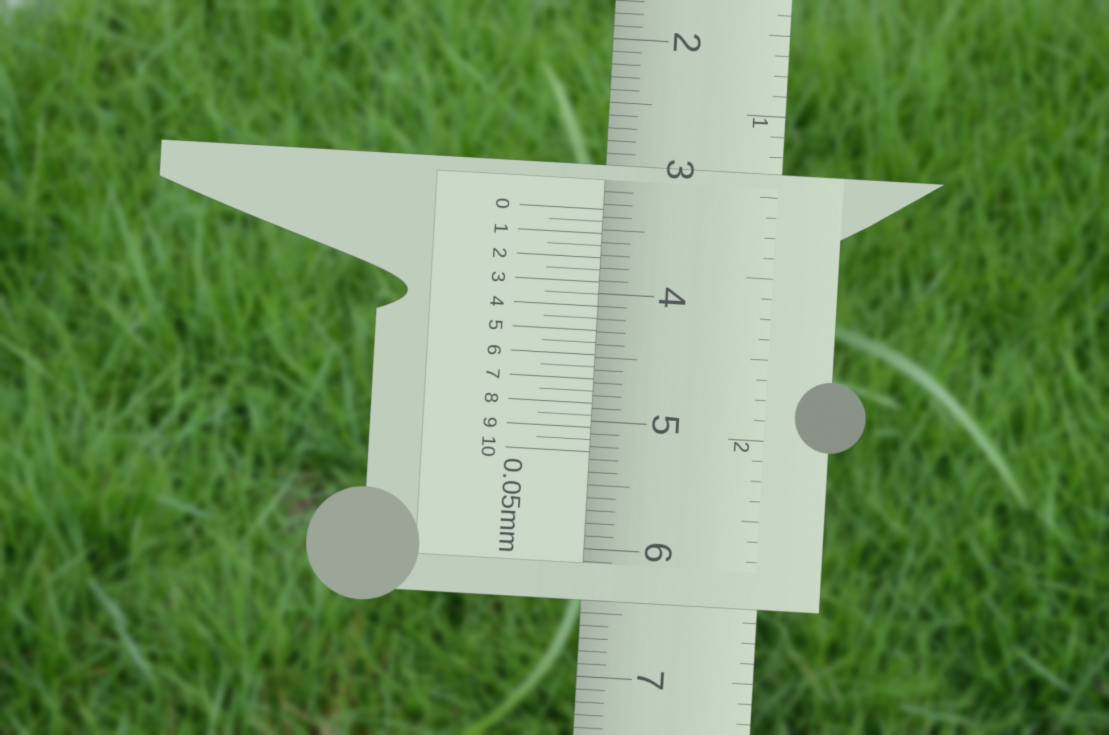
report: 33.4 (mm)
